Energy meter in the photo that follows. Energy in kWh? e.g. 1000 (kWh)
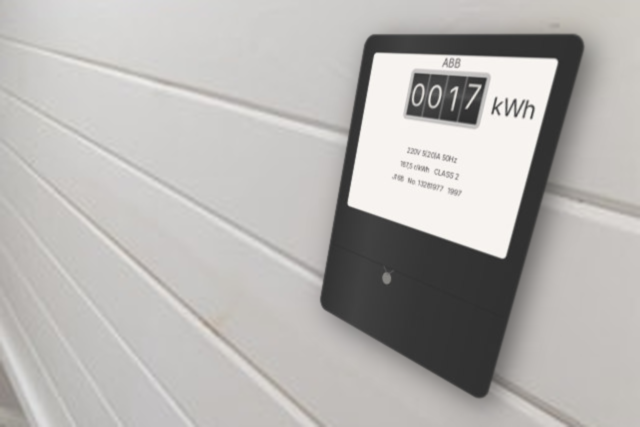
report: 17 (kWh)
